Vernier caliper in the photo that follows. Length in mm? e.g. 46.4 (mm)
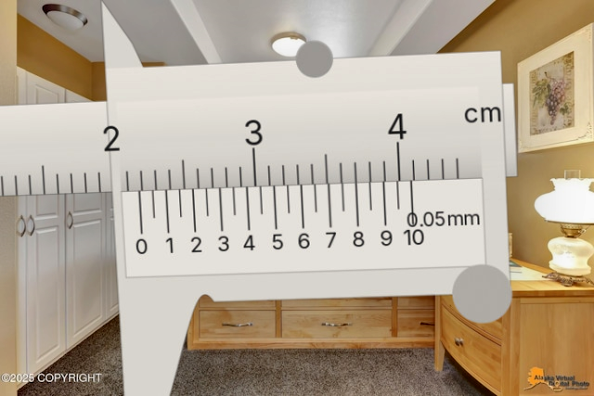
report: 21.8 (mm)
